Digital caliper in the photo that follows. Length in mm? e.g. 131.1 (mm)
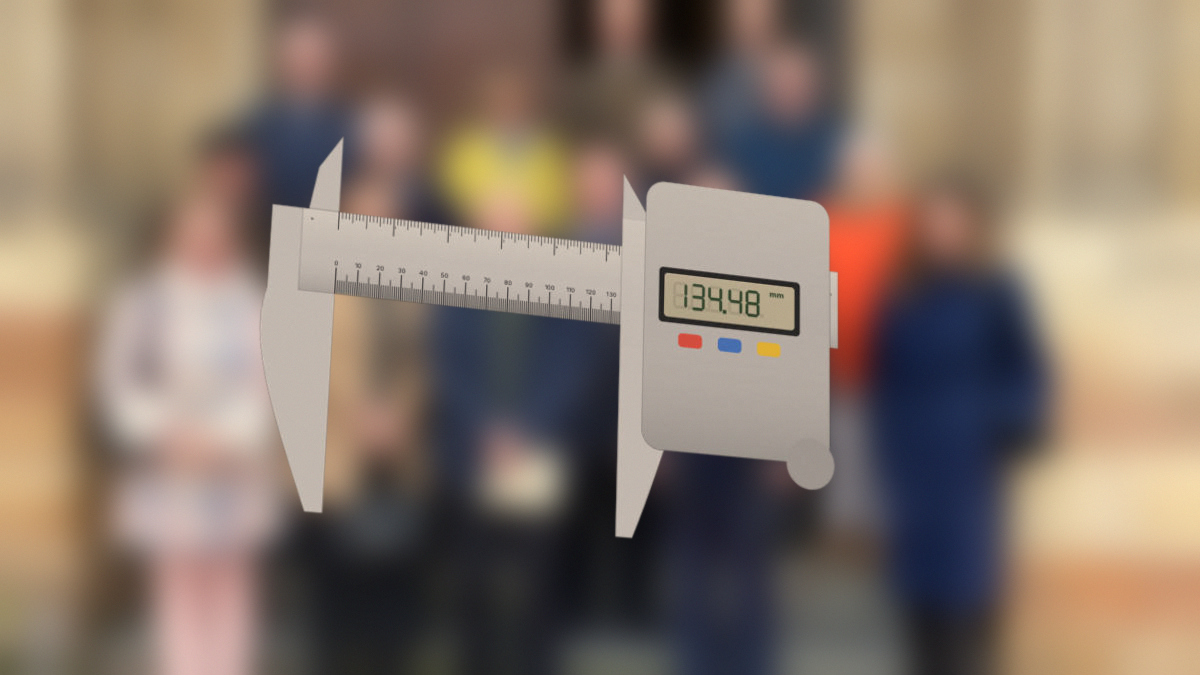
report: 134.48 (mm)
